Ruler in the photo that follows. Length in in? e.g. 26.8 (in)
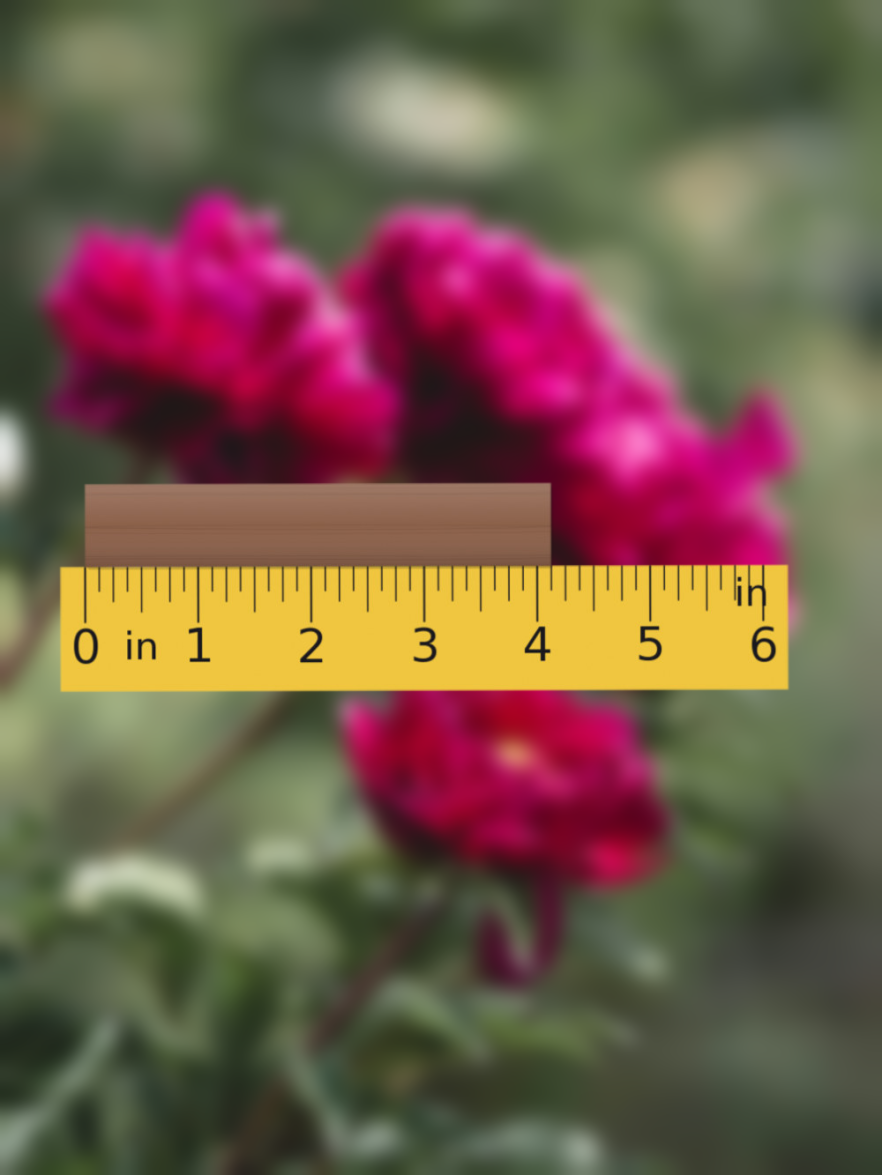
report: 4.125 (in)
